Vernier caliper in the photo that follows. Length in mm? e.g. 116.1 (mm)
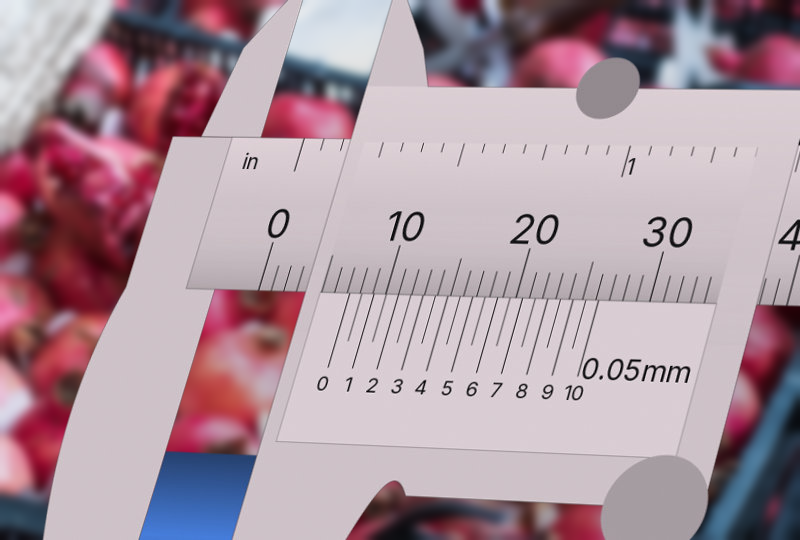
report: 7.2 (mm)
